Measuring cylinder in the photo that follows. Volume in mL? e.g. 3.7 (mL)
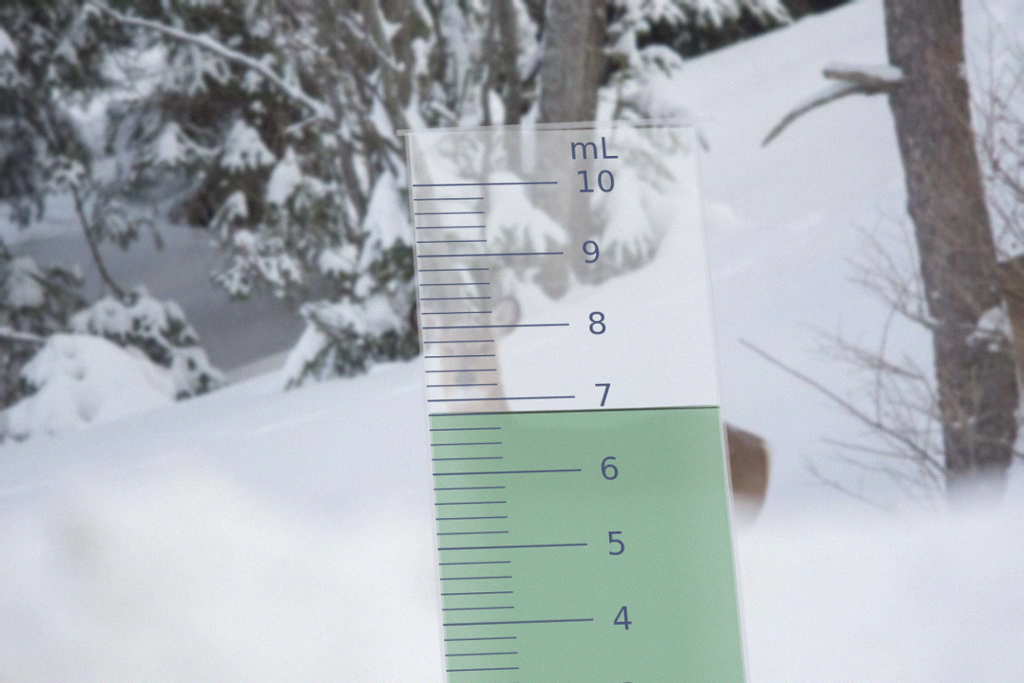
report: 6.8 (mL)
